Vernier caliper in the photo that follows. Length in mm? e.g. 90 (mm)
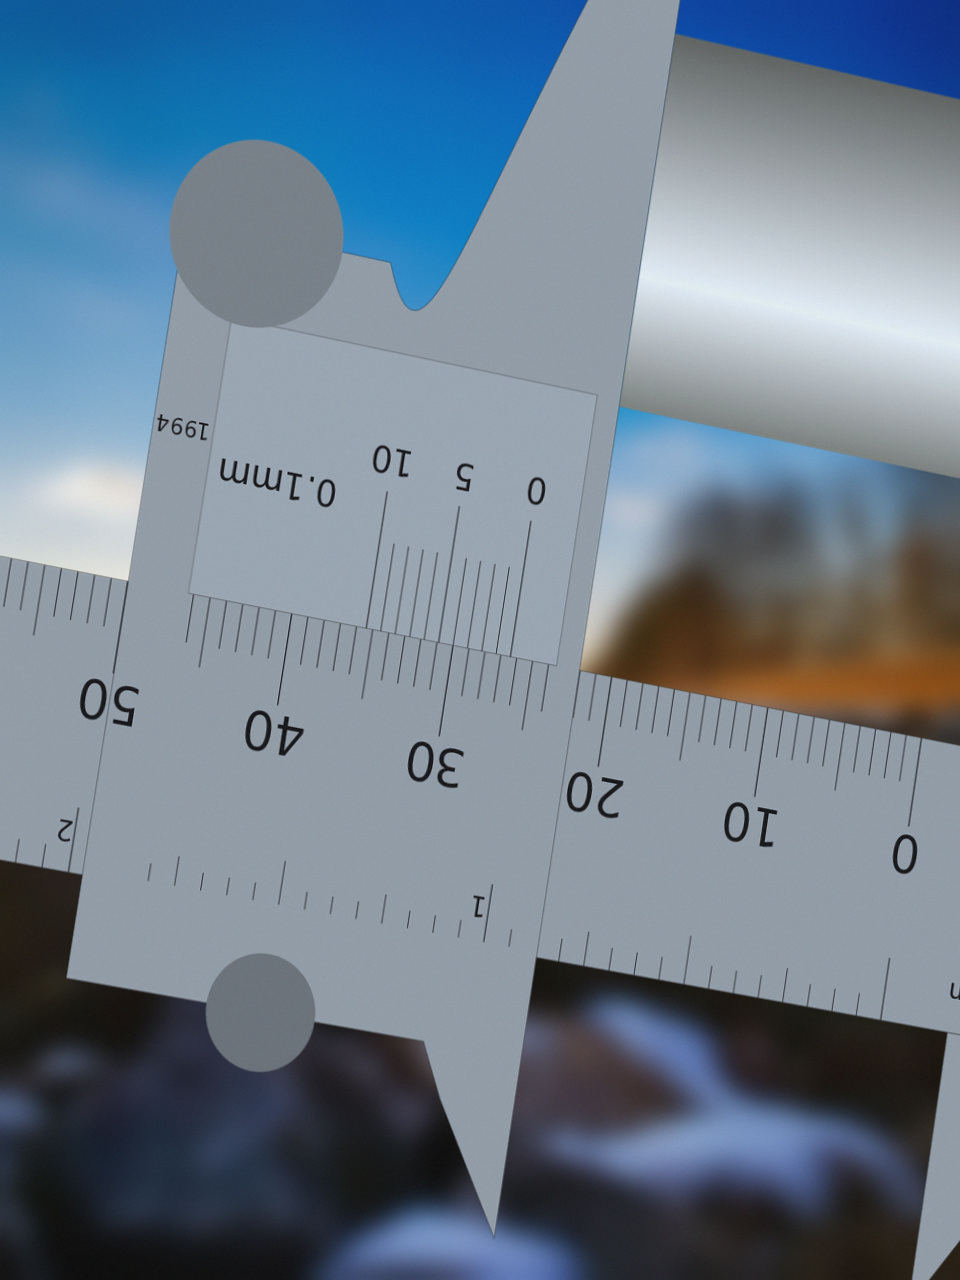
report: 26.4 (mm)
